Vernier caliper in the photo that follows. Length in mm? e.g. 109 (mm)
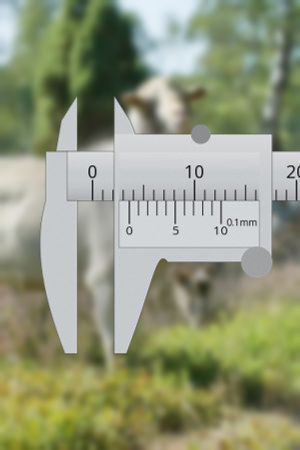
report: 3.6 (mm)
